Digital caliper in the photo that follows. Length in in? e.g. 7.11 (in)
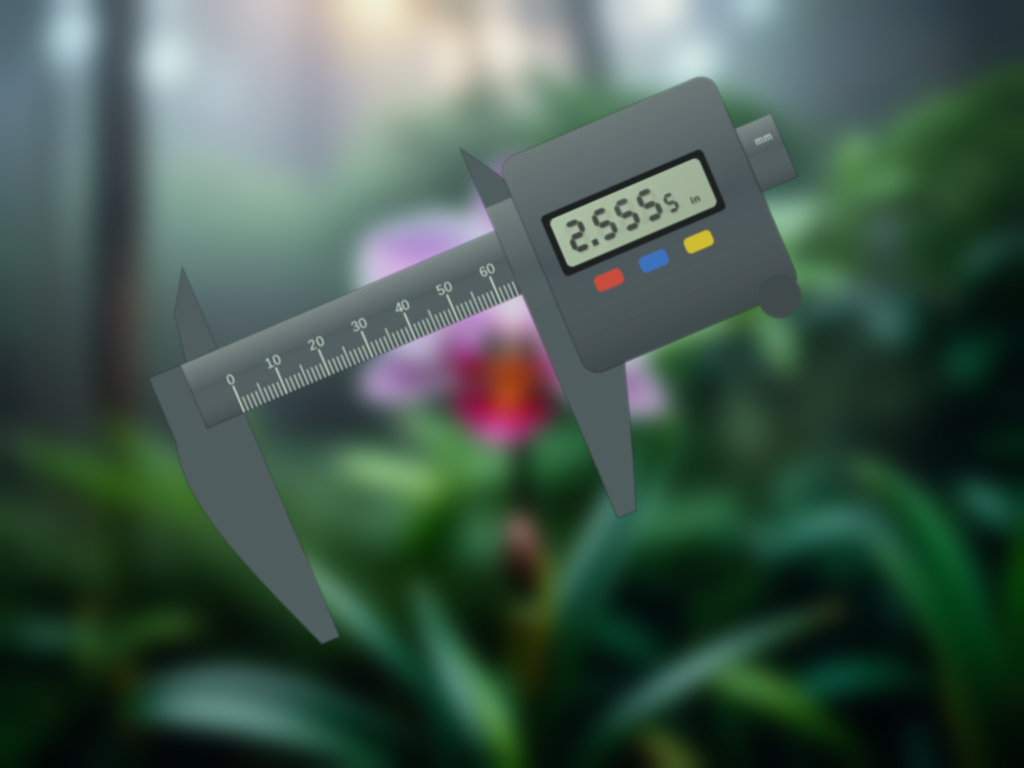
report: 2.5555 (in)
